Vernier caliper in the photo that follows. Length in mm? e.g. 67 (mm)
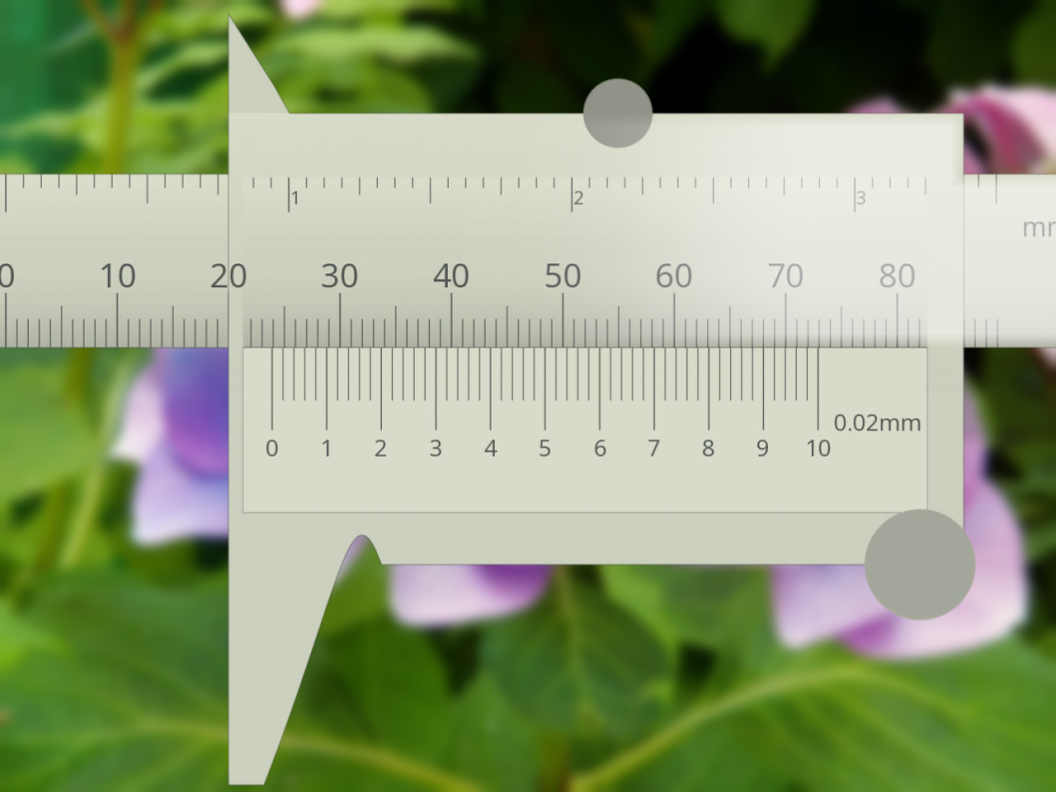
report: 23.9 (mm)
